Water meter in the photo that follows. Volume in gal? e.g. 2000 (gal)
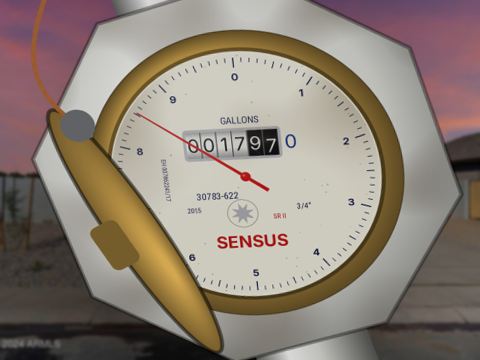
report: 17968.5 (gal)
